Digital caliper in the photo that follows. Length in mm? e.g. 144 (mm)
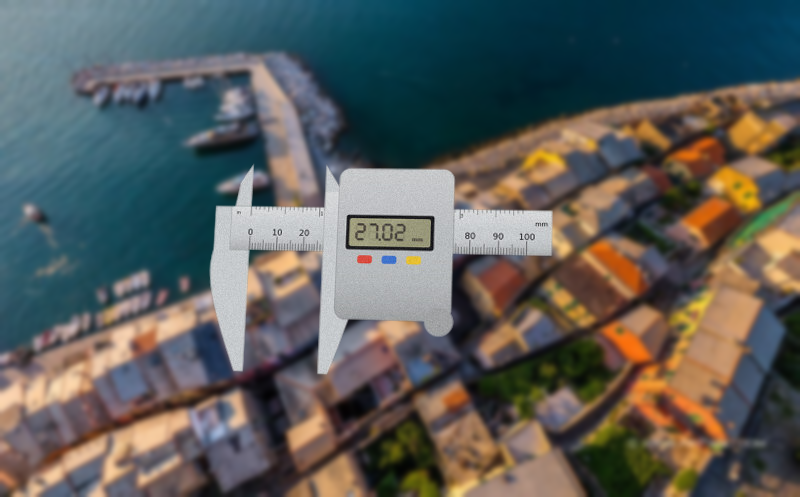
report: 27.02 (mm)
